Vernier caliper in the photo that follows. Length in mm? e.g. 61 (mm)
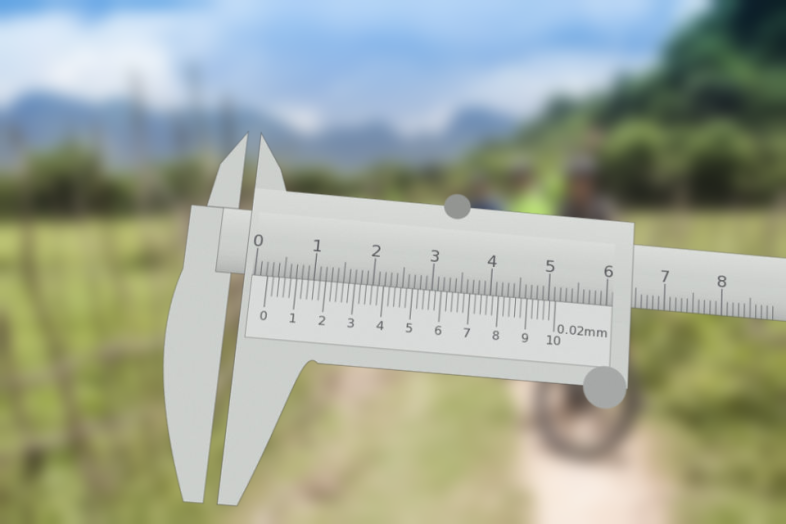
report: 2.2 (mm)
